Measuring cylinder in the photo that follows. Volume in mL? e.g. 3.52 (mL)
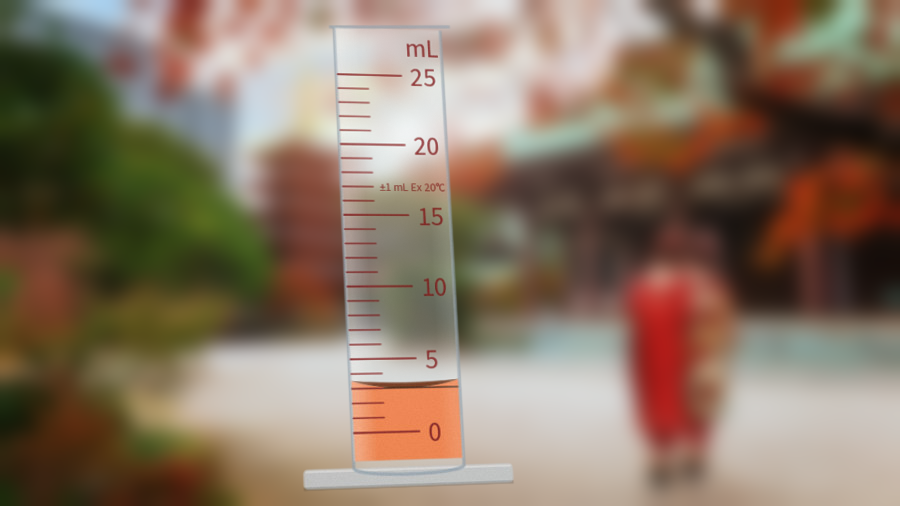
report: 3 (mL)
